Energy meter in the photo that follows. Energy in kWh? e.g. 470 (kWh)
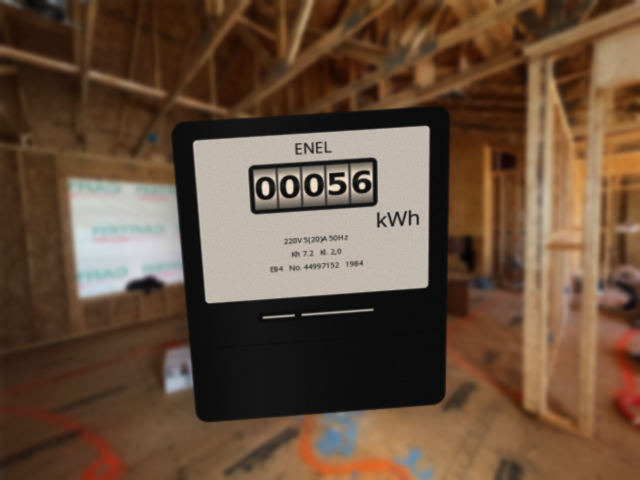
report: 56 (kWh)
